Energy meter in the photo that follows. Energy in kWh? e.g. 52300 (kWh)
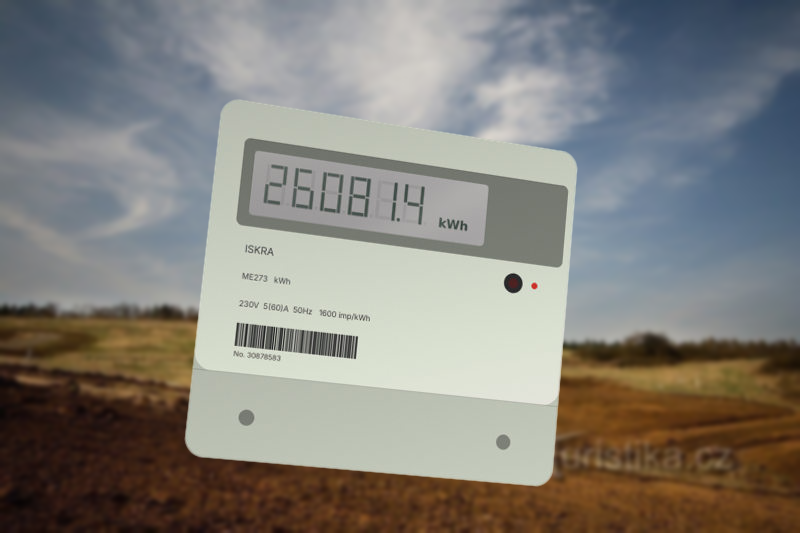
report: 26081.4 (kWh)
